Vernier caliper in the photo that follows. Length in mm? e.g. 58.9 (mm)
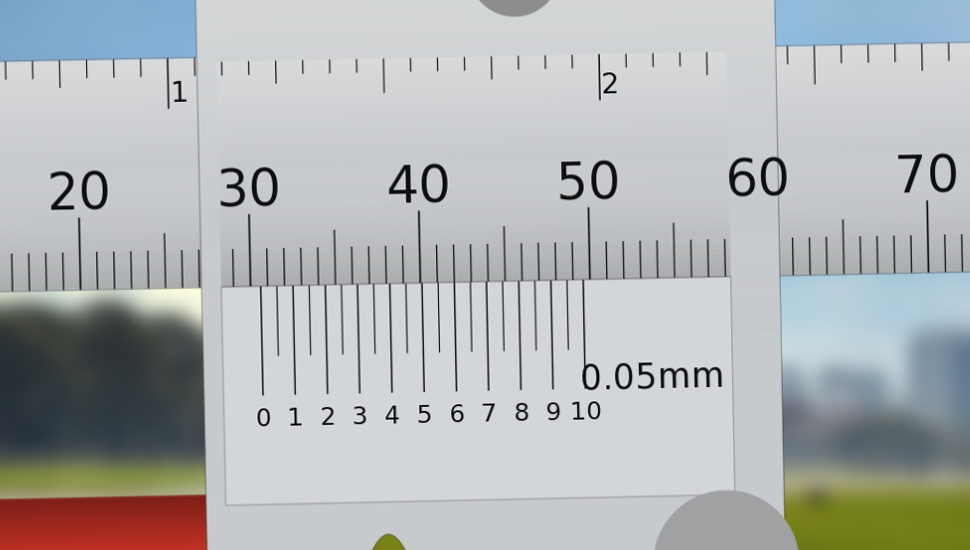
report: 30.6 (mm)
